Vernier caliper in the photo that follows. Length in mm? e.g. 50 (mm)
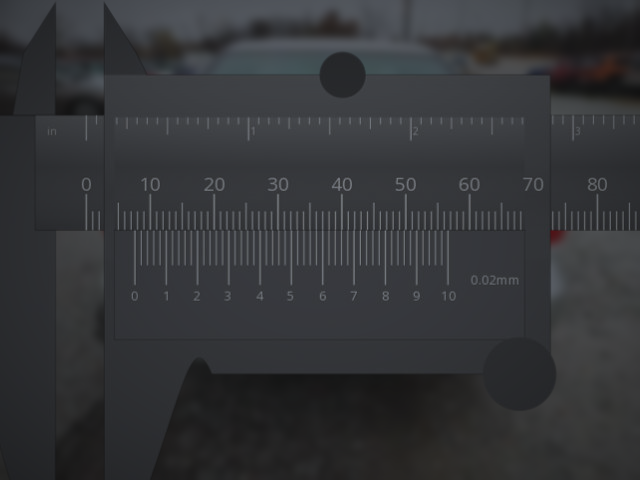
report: 7.6 (mm)
